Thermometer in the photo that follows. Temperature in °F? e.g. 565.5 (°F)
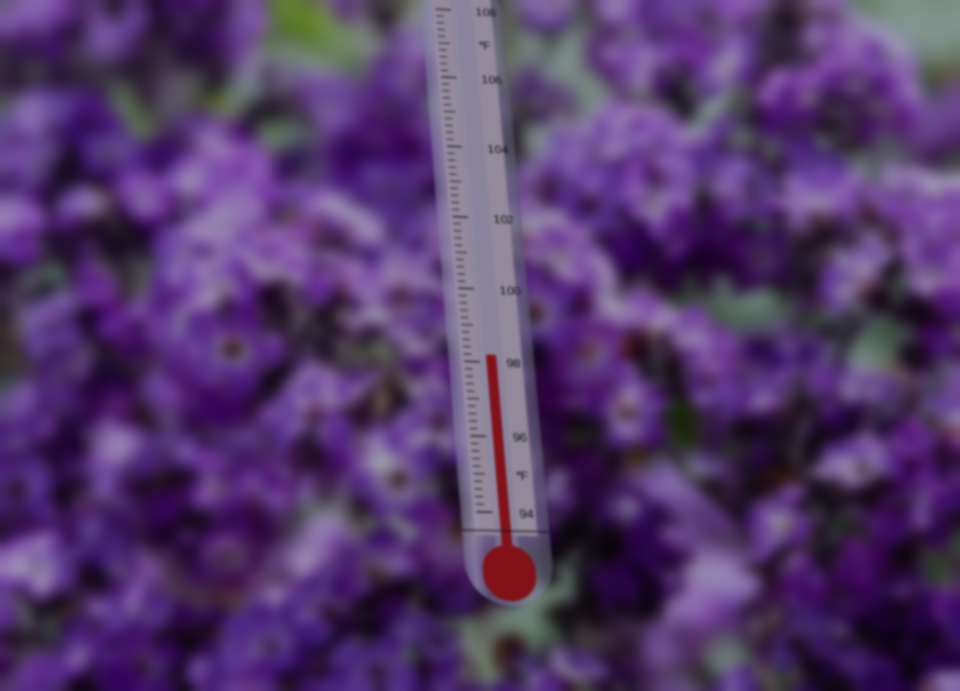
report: 98.2 (°F)
